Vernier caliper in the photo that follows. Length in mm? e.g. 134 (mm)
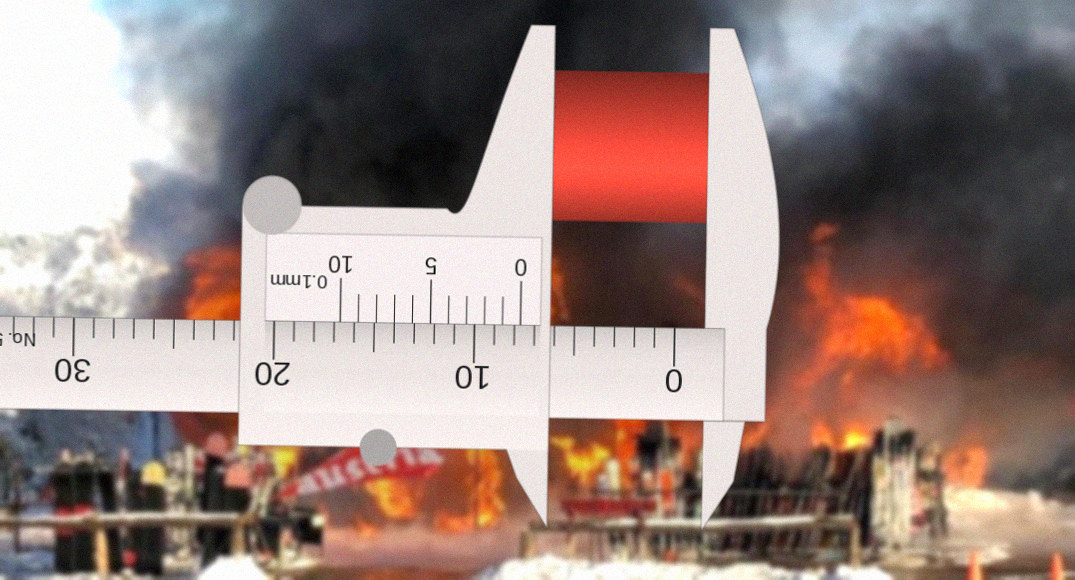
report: 7.7 (mm)
